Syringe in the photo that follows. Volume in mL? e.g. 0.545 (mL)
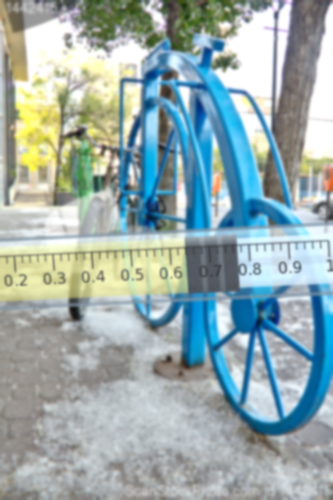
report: 0.64 (mL)
